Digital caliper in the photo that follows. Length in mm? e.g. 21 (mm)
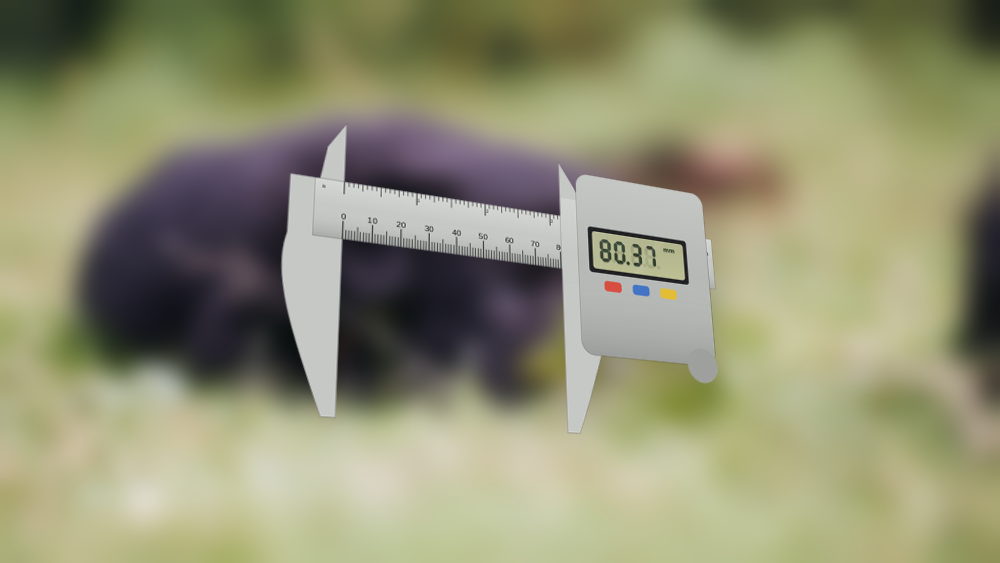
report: 80.37 (mm)
